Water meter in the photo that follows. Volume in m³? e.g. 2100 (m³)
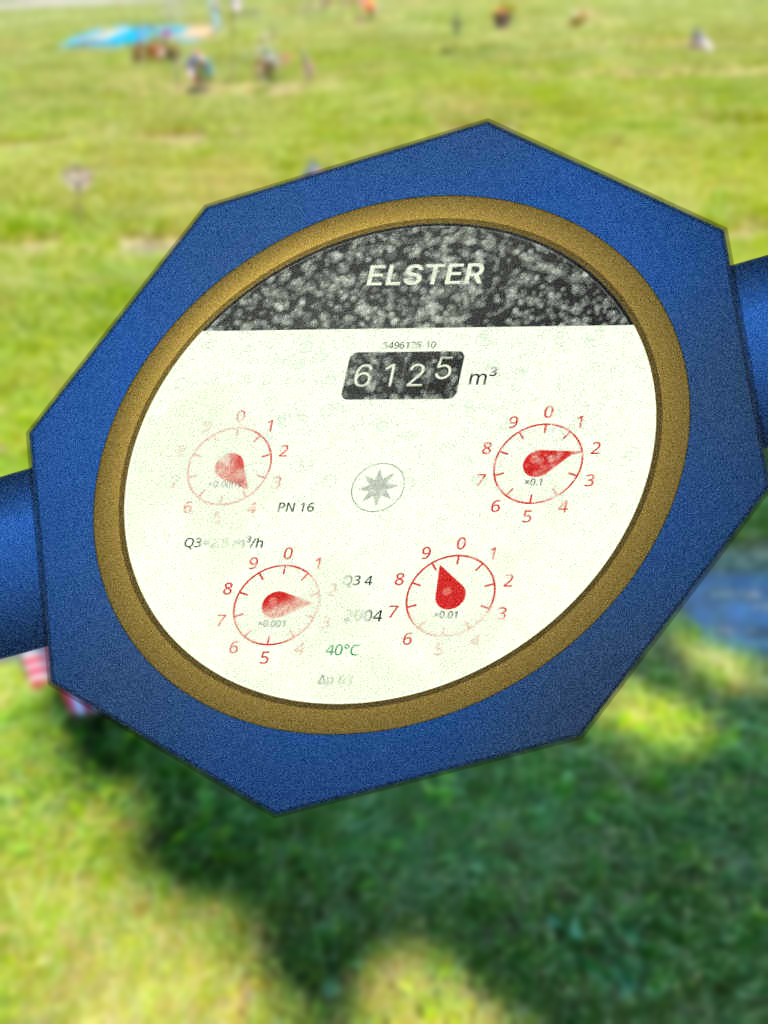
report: 6125.1923 (m³)
